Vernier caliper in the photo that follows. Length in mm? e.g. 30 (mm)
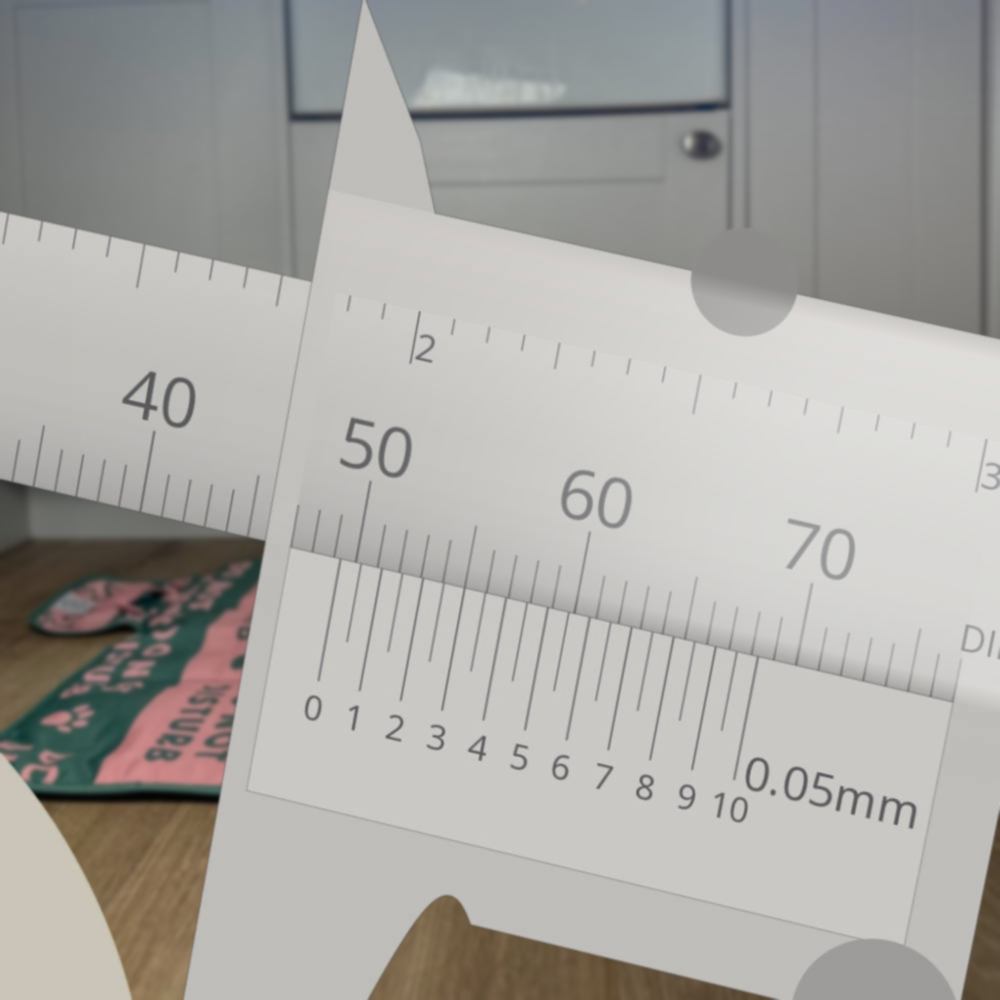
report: 49.3 (mm)
